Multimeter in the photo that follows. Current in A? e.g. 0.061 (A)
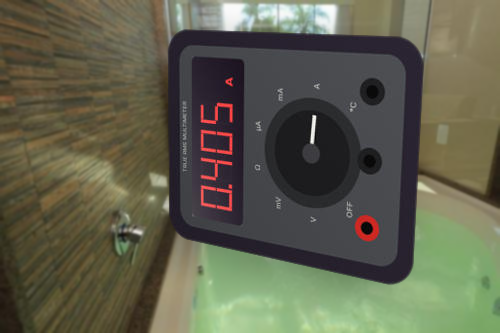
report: 0.405 (A)
